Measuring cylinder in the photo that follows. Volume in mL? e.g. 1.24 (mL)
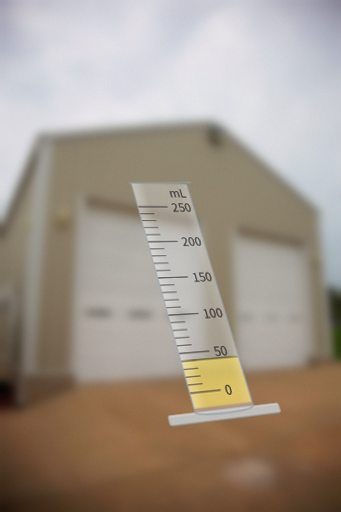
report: 40 (mL)
